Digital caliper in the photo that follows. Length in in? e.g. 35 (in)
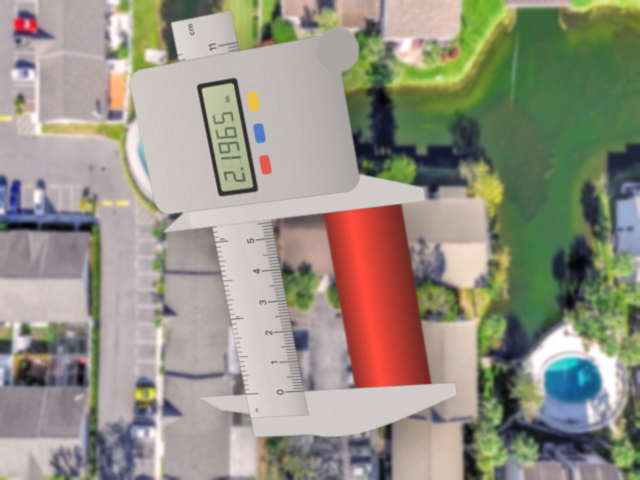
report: 2.1965 (in)
